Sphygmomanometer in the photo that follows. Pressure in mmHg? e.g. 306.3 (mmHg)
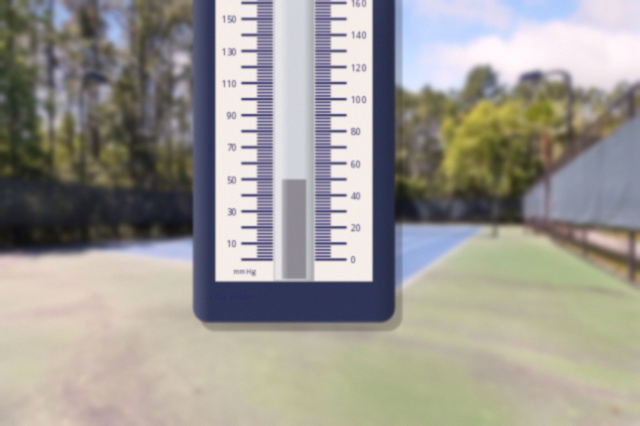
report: 50 (mmHg)
